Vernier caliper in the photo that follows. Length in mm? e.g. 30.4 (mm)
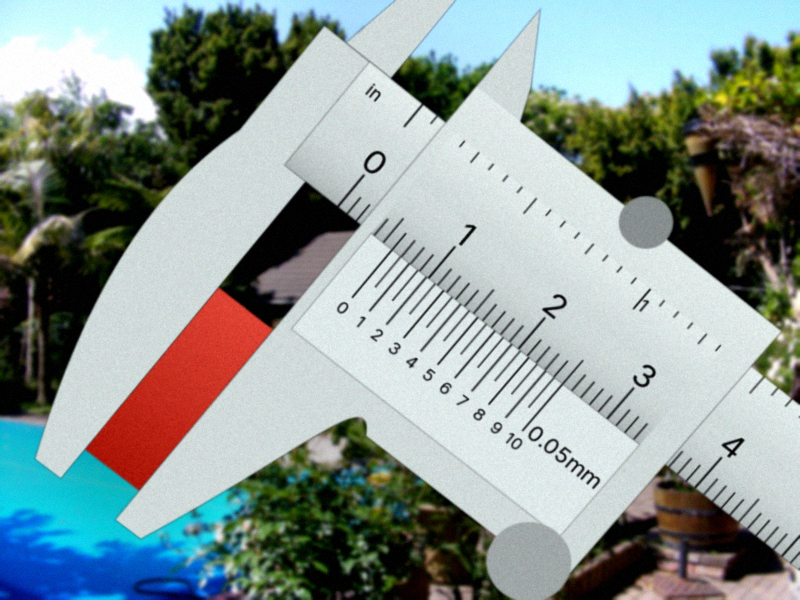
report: 6.0 (mm)
